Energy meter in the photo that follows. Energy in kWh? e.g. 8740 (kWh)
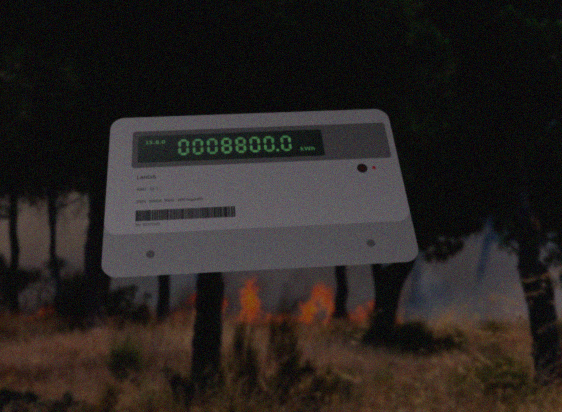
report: 8800.0 (kWh)
